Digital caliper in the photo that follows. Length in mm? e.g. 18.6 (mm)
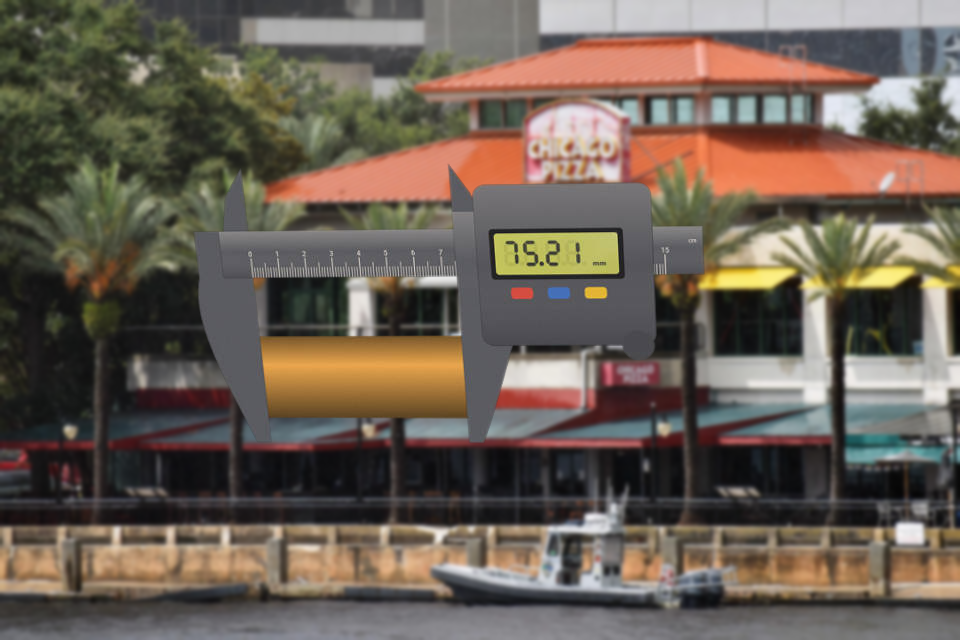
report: 75.21 (mm)
